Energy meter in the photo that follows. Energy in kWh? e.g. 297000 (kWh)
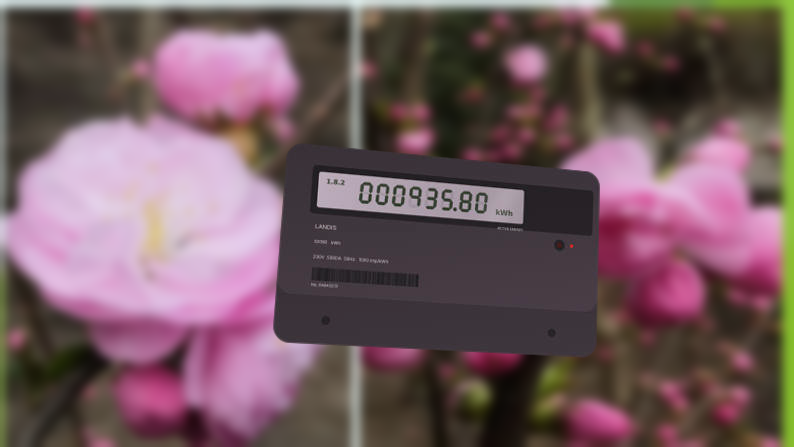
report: 935.80 (kWh)
